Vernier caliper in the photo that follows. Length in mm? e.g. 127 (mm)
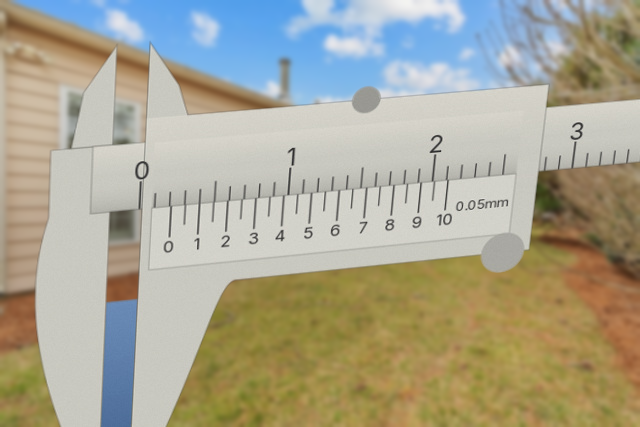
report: 2.1 (mm)
